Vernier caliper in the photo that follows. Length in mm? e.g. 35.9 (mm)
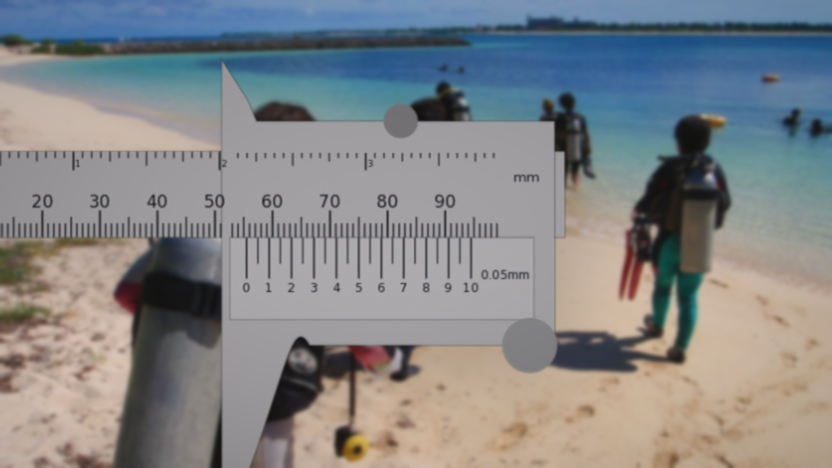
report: 55.5 (mm)
